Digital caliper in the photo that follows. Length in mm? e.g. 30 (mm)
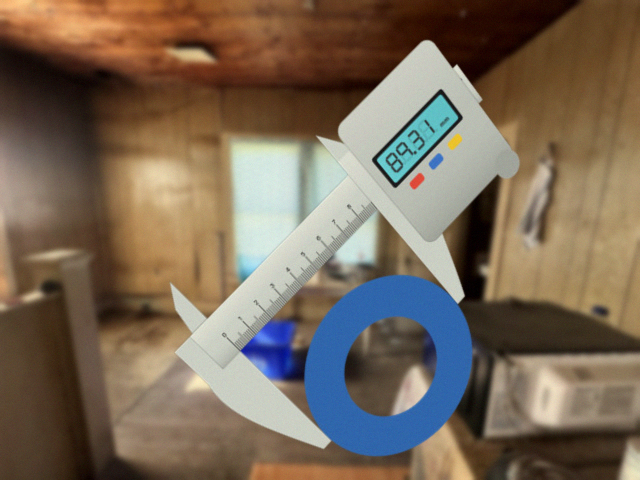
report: 89.31 (mm)
